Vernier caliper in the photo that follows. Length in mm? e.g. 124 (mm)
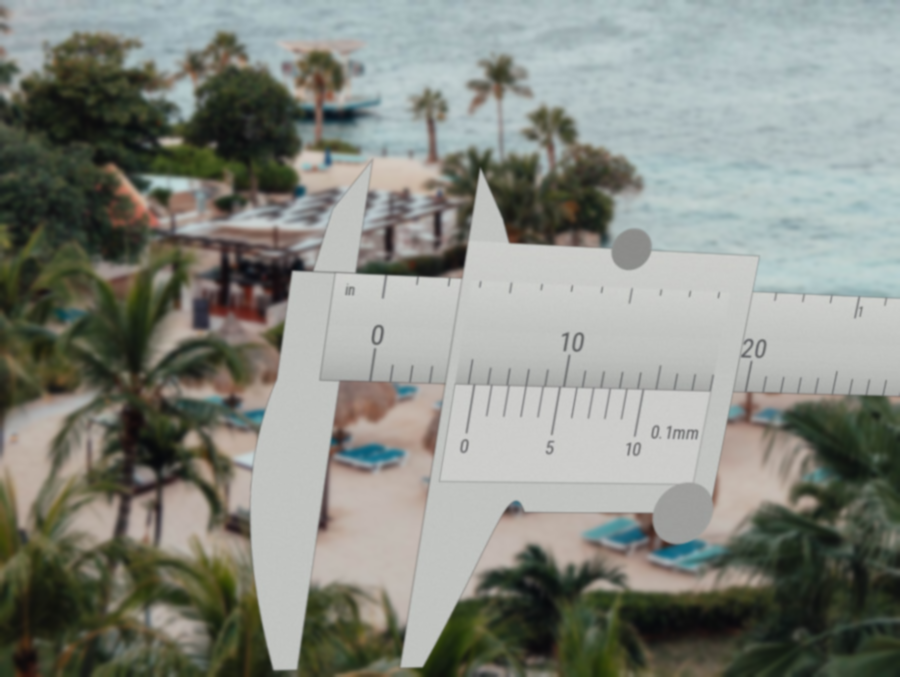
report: 5.3 (mm)
